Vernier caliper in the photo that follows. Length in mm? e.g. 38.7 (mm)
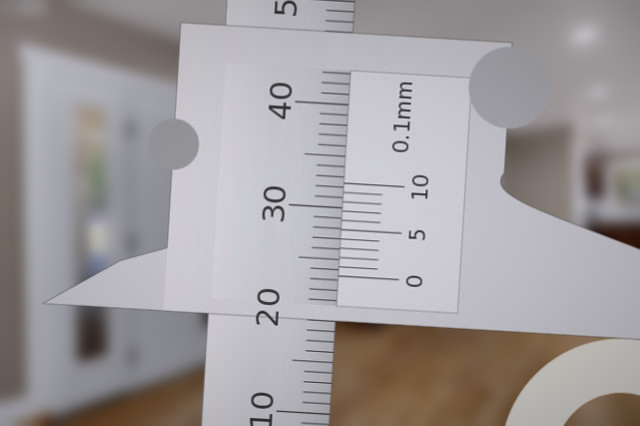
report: 23.4 (mm)
